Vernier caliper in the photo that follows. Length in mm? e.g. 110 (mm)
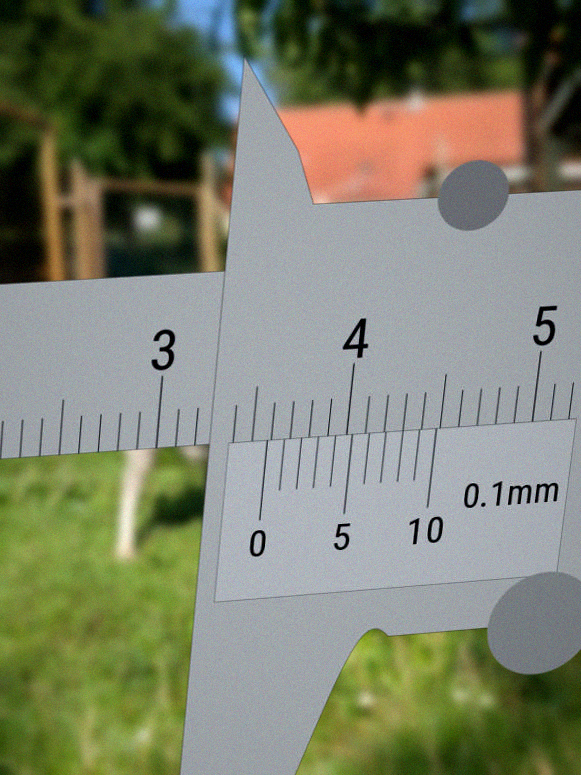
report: 35.8 (mm)
